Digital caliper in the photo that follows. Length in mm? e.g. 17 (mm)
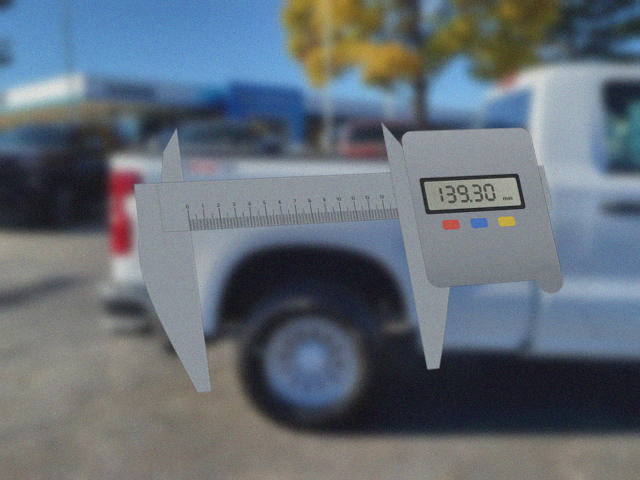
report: 139.30 (mm)
